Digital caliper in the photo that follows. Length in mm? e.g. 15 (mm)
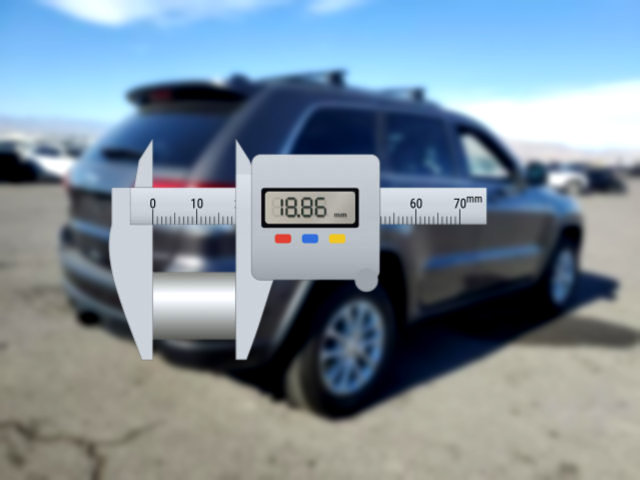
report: 18.86 (mm)
